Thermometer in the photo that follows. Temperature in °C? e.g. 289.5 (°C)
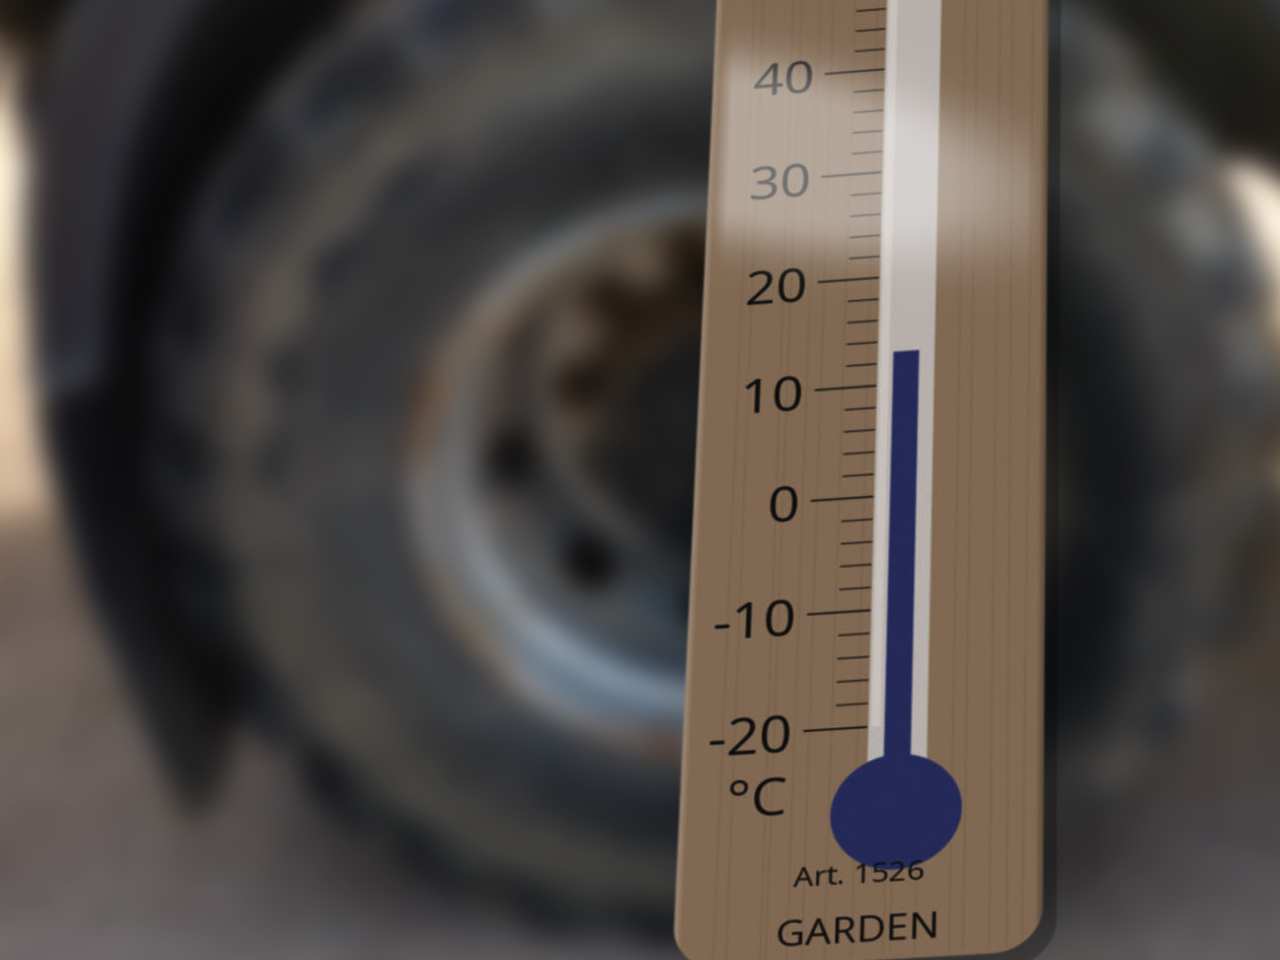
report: 13 (°C)
